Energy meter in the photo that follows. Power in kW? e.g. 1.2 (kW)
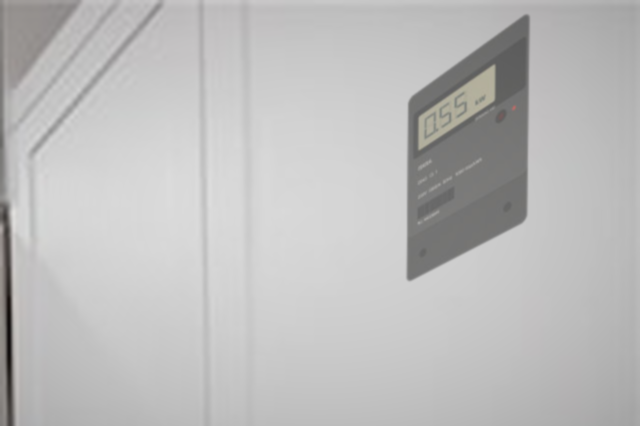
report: 0.55 (kW)
